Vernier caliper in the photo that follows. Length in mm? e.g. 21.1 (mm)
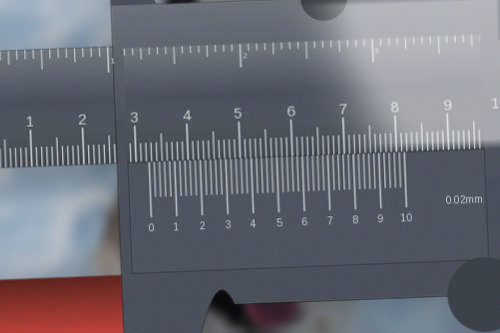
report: 32.5 (mm)
